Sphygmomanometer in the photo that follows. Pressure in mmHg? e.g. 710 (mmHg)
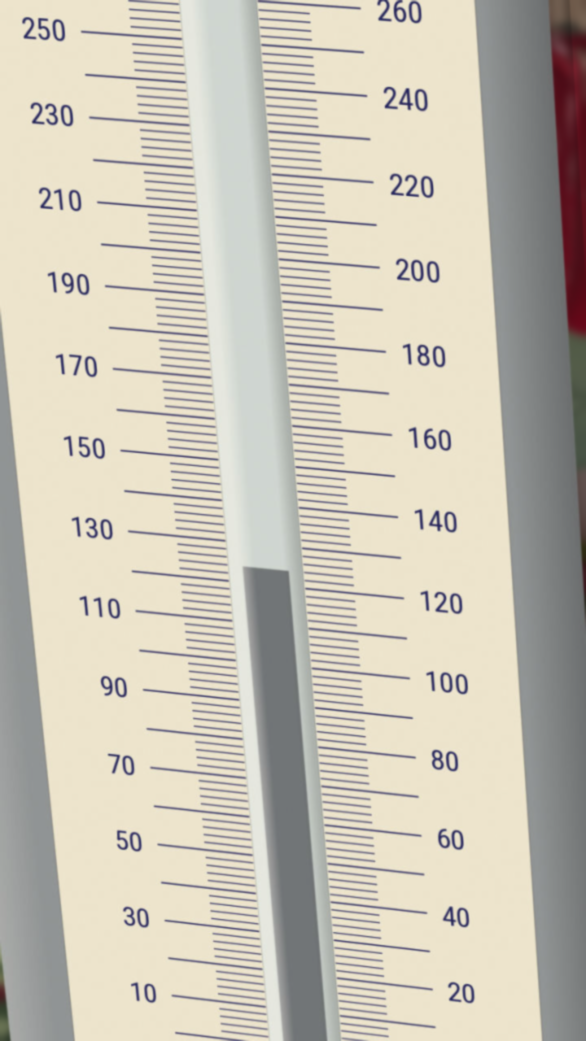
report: 124 (mmHg)
